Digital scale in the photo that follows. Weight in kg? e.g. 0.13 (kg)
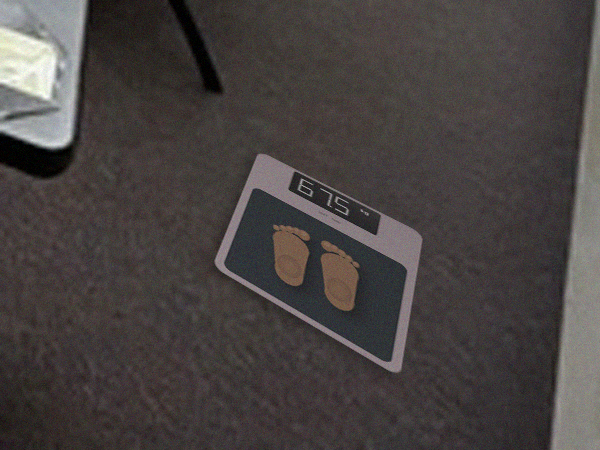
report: 67.5 (kg)
